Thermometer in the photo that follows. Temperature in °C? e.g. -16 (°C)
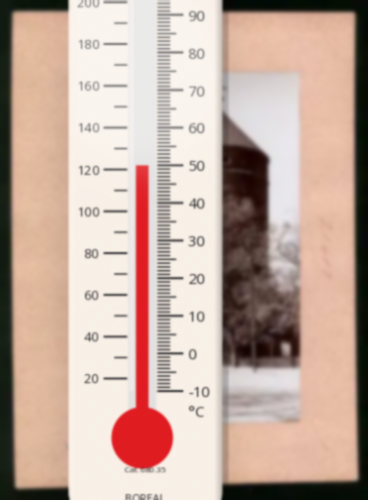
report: 50 (°C)
